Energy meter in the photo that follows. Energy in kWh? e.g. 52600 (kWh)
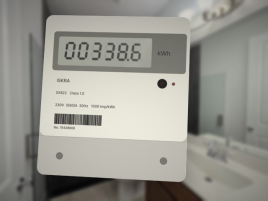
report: 338.6 (kWh)
